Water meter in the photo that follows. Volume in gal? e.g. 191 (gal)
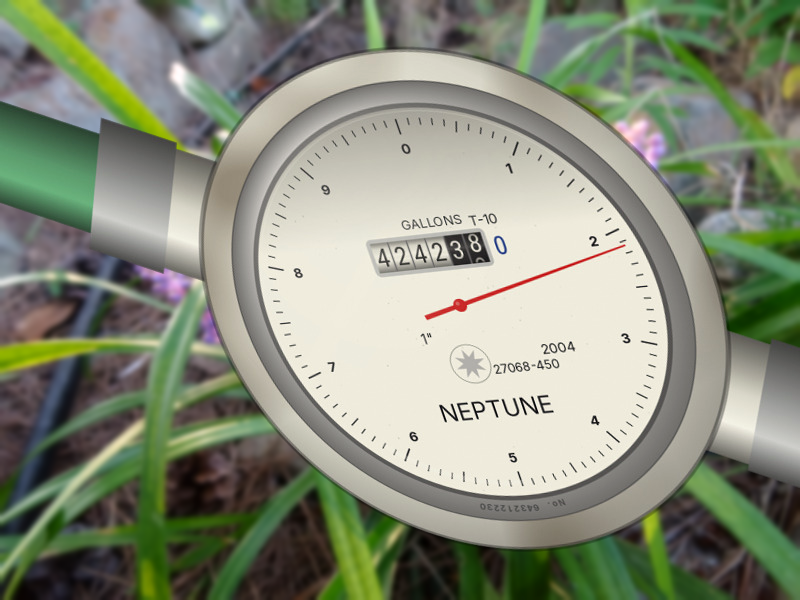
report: 4242382.1 (gal)
